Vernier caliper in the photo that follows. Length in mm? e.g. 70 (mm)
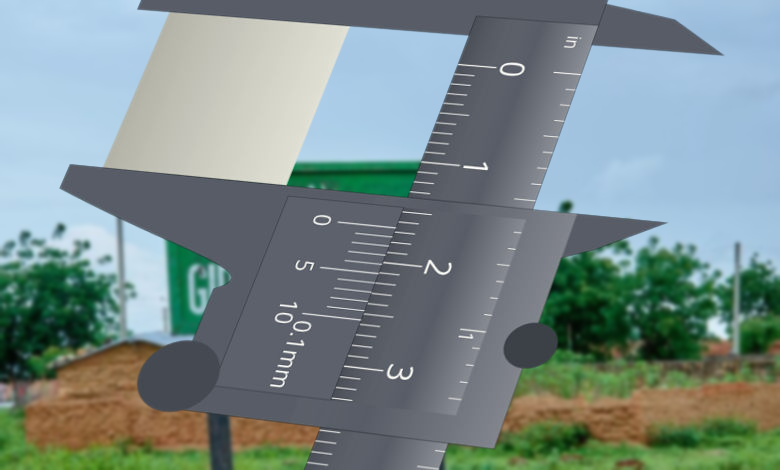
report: 16.6 (mm)
